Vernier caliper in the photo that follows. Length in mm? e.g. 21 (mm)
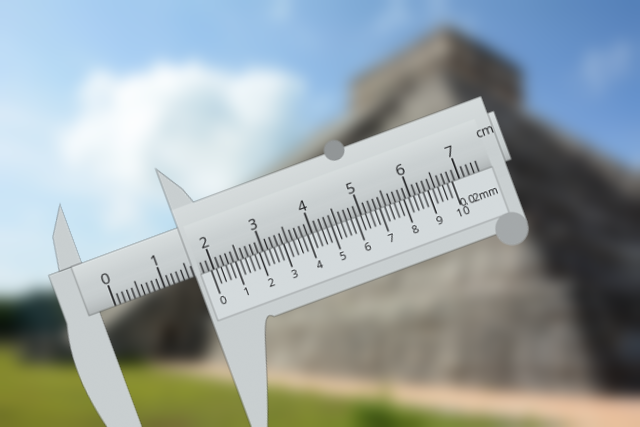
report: 19.5 (mm)
